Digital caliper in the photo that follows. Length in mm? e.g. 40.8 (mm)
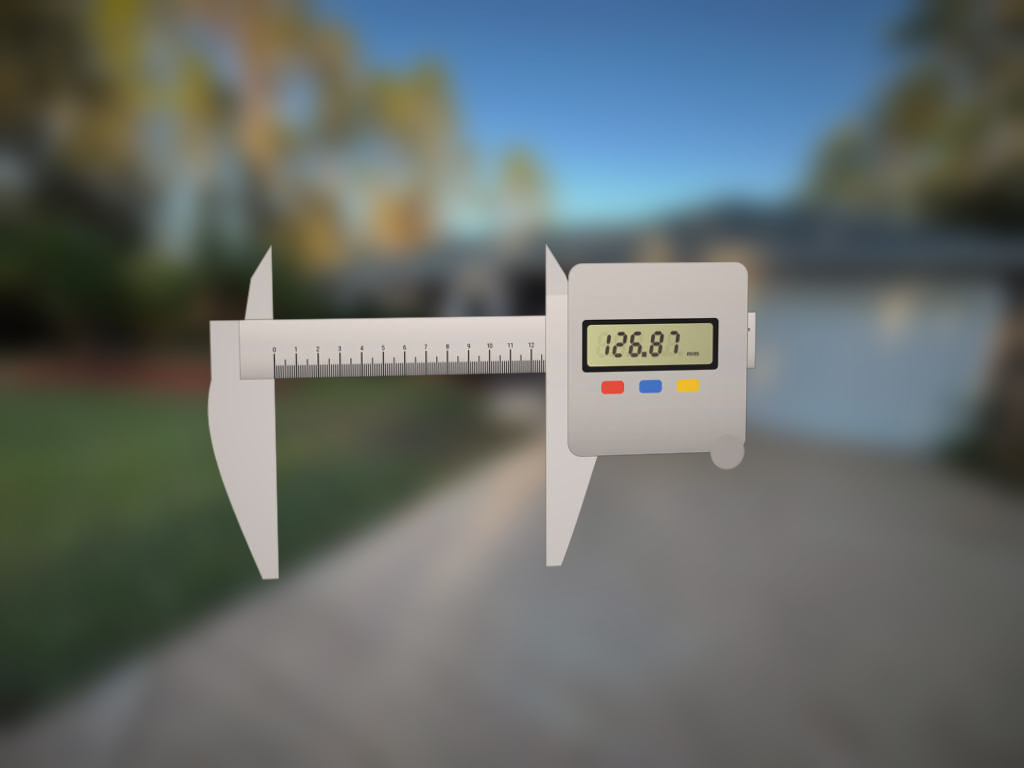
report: 126.87 (mm)
